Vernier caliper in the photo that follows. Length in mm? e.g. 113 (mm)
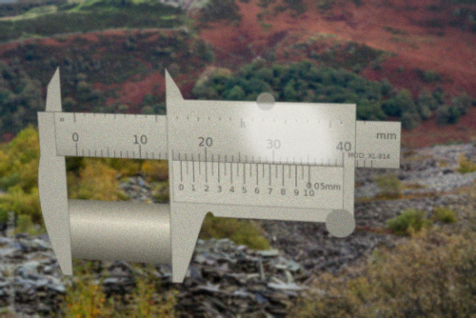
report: 16.2 (mm)
